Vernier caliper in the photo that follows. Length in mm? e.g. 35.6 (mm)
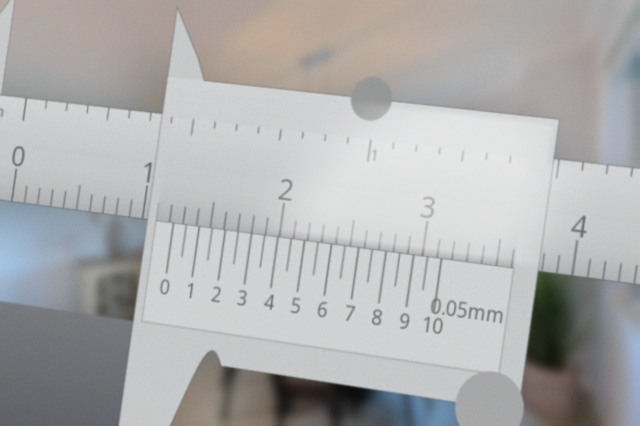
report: 12.3 (mm)
